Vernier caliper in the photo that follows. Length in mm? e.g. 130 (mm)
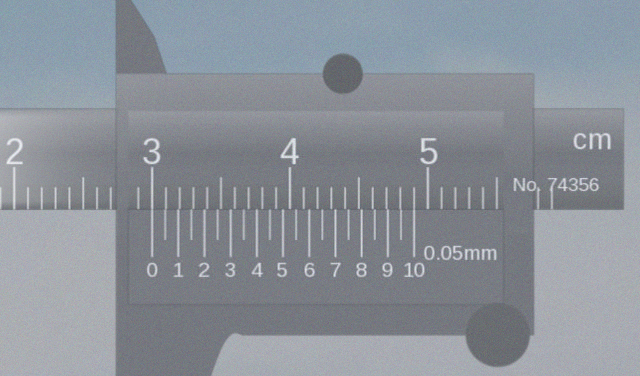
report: 30.0 (mm)
